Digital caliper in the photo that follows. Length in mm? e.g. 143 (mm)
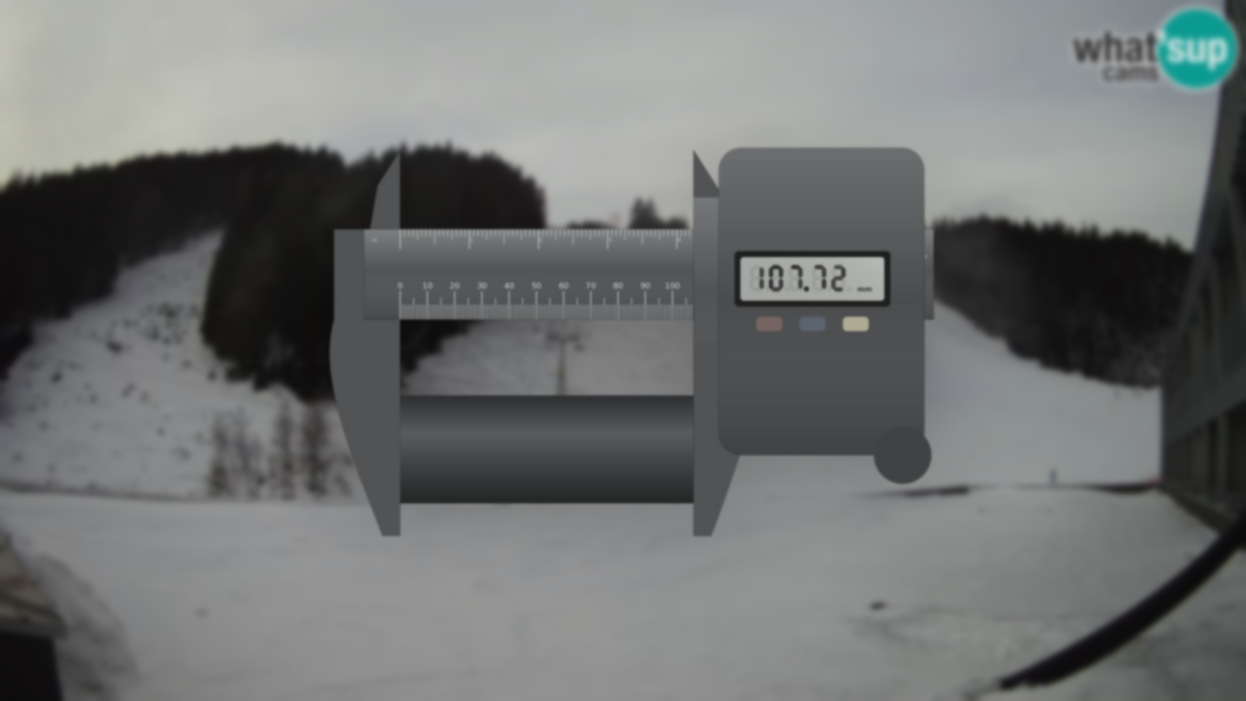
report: 107.72 (mm)
